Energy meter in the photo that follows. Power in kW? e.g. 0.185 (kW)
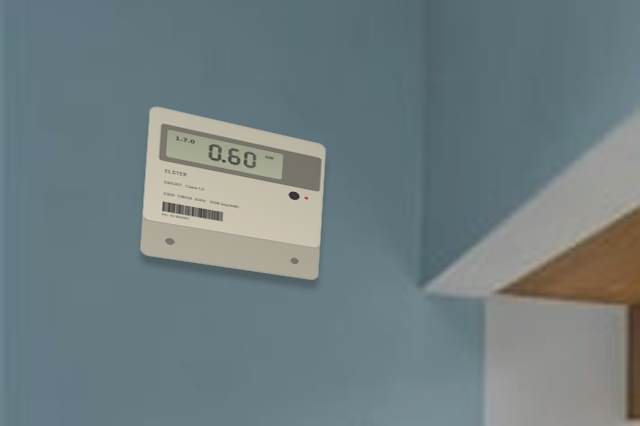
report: 0.60 (kW)
